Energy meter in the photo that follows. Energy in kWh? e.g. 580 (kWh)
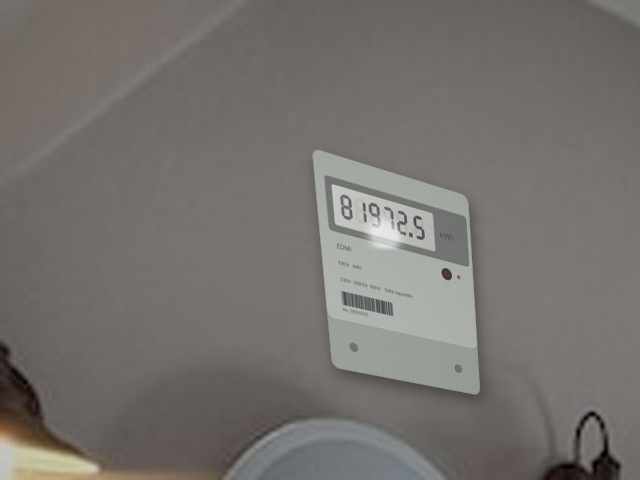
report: 81972.5 (kWh)
